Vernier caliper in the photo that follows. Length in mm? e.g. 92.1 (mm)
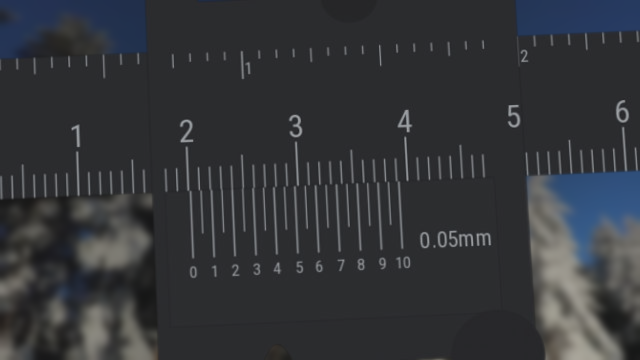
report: 20.2 (mm)
